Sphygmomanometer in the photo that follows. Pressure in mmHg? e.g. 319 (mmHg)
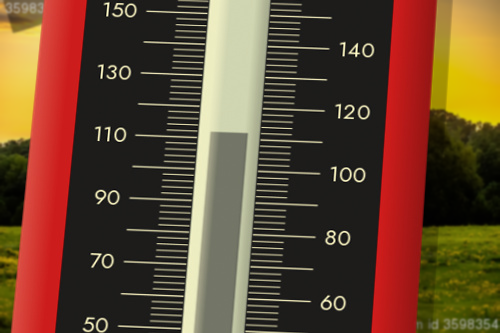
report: 112 (mmHg)
